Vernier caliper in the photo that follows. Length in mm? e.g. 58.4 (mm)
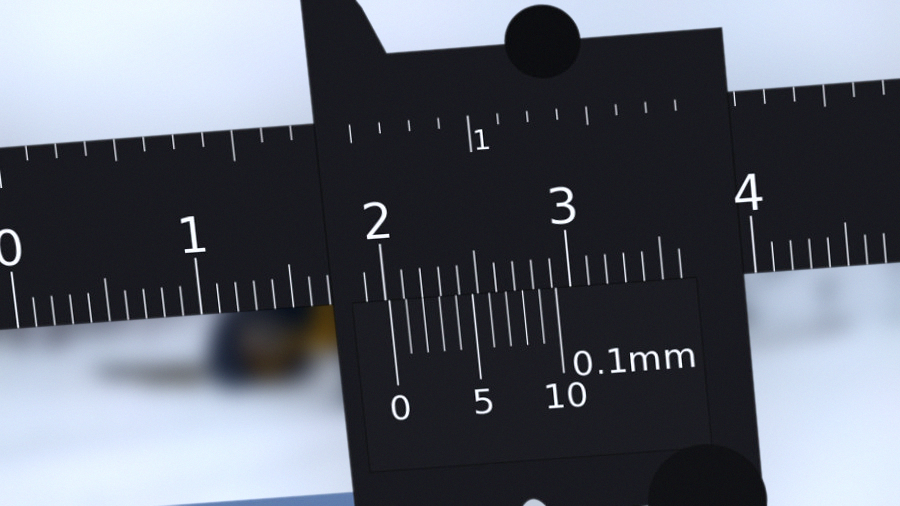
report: 20.2 (mm)
